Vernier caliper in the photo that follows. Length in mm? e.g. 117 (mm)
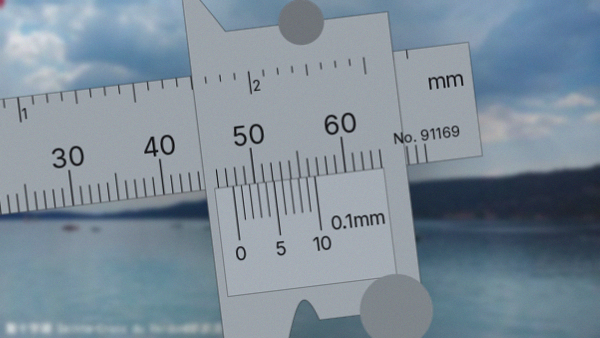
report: 47.6 (mm)
